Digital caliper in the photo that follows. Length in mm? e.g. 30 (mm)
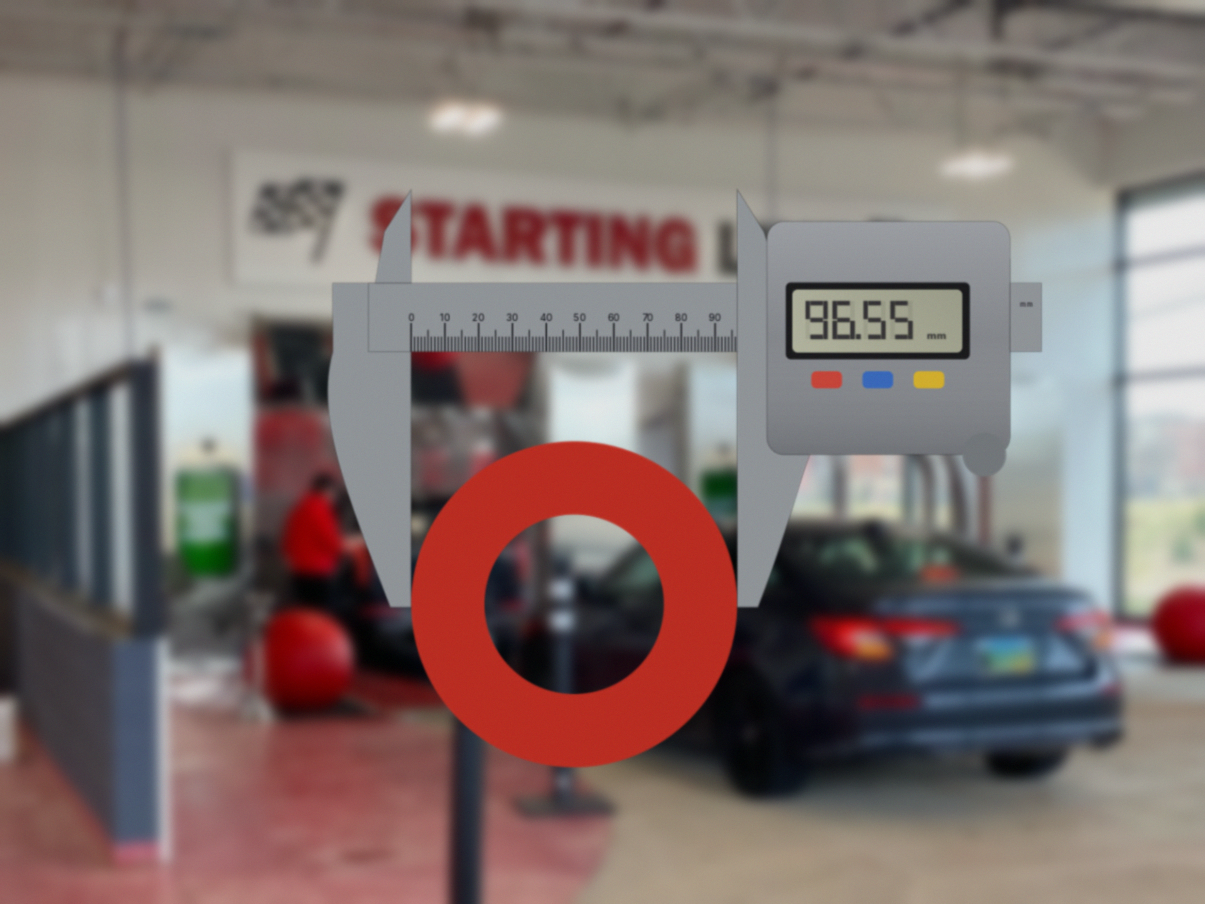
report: 96.55 (mm)
